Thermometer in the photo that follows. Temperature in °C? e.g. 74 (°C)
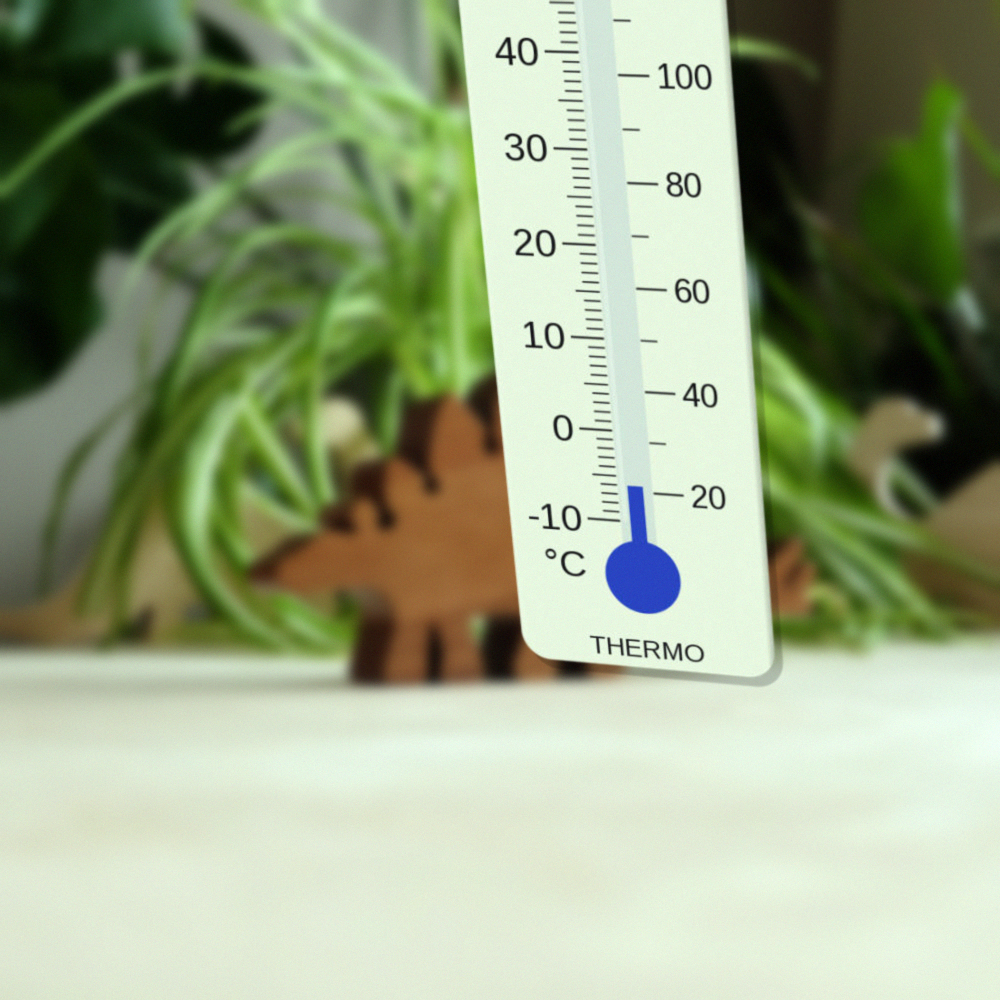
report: -6 (°C)
